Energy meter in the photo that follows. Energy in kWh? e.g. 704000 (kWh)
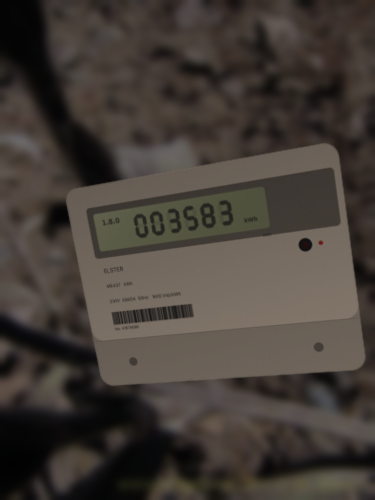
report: 3583 (kWh)
